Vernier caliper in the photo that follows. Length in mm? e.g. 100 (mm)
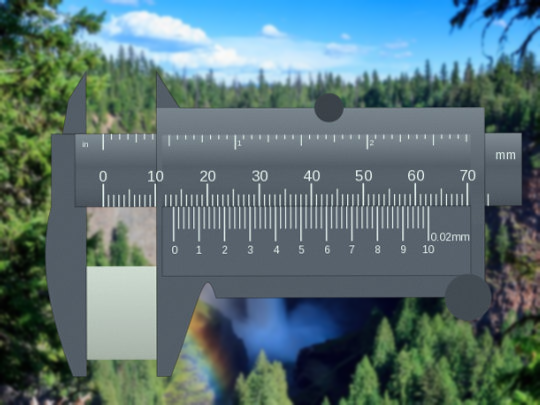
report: 13.5 (mm)
